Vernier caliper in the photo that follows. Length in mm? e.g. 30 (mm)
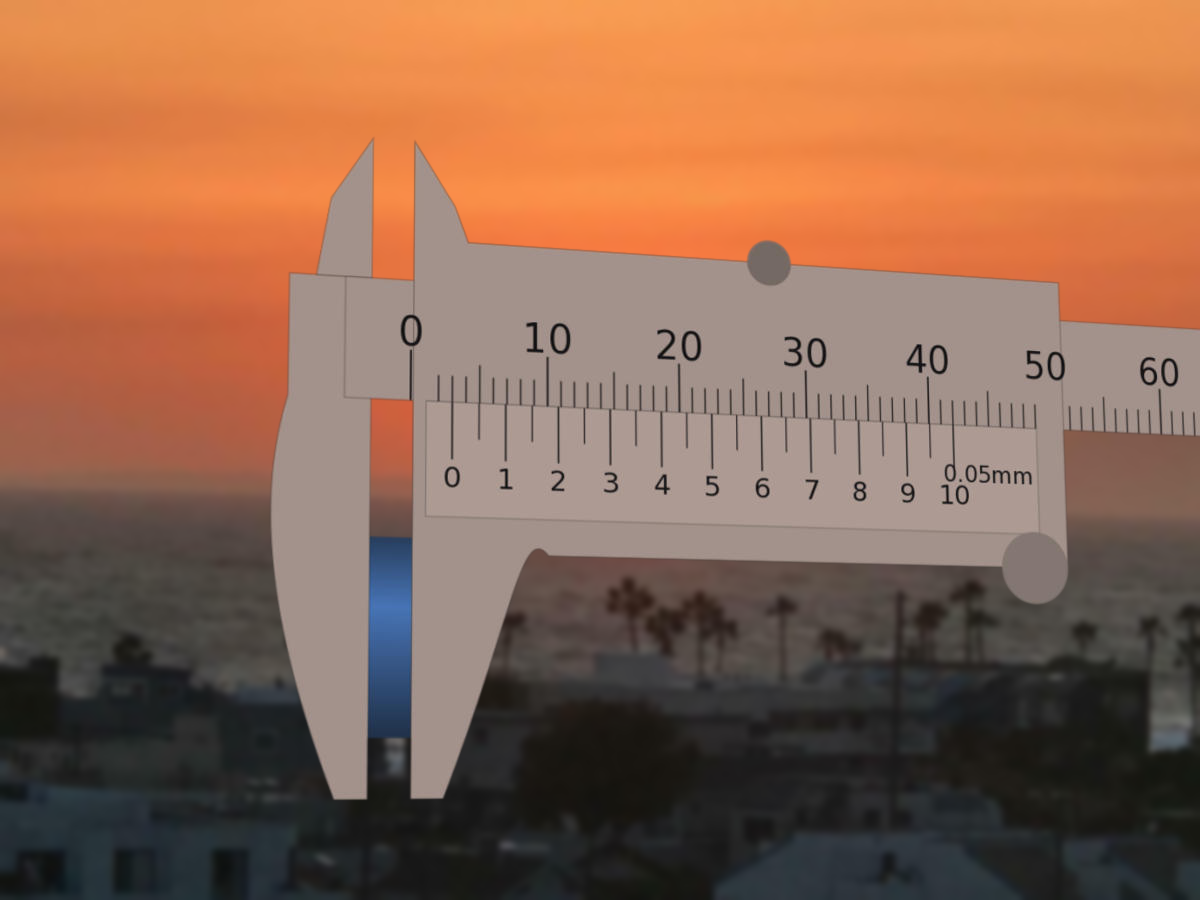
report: 3.0 (mm)
